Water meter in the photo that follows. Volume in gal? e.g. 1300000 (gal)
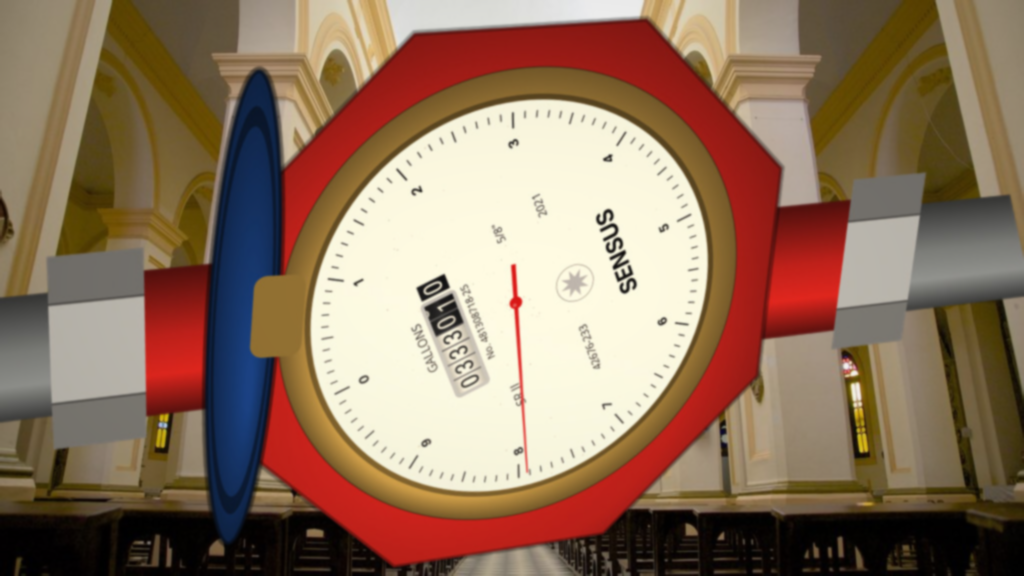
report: 333007.9 (gal)
